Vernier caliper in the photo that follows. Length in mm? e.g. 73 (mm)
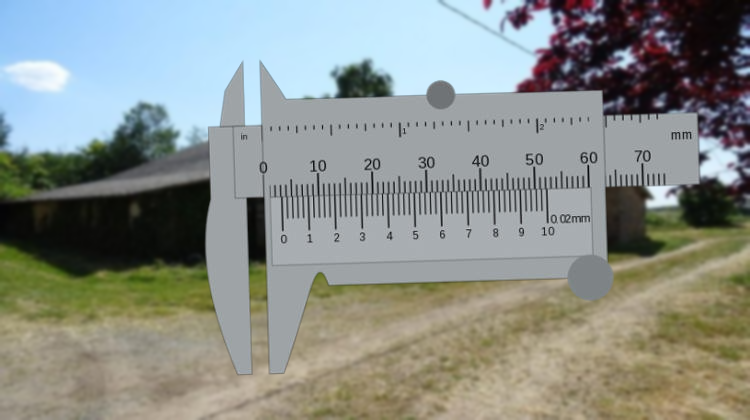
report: 3.2 (mm)
